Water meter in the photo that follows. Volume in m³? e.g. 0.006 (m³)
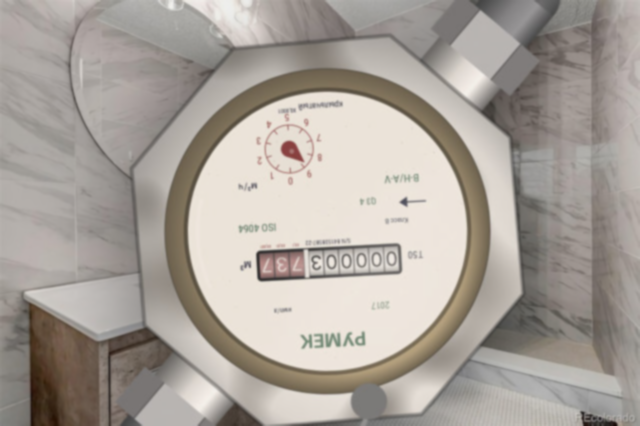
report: 3.7378 (m³)
